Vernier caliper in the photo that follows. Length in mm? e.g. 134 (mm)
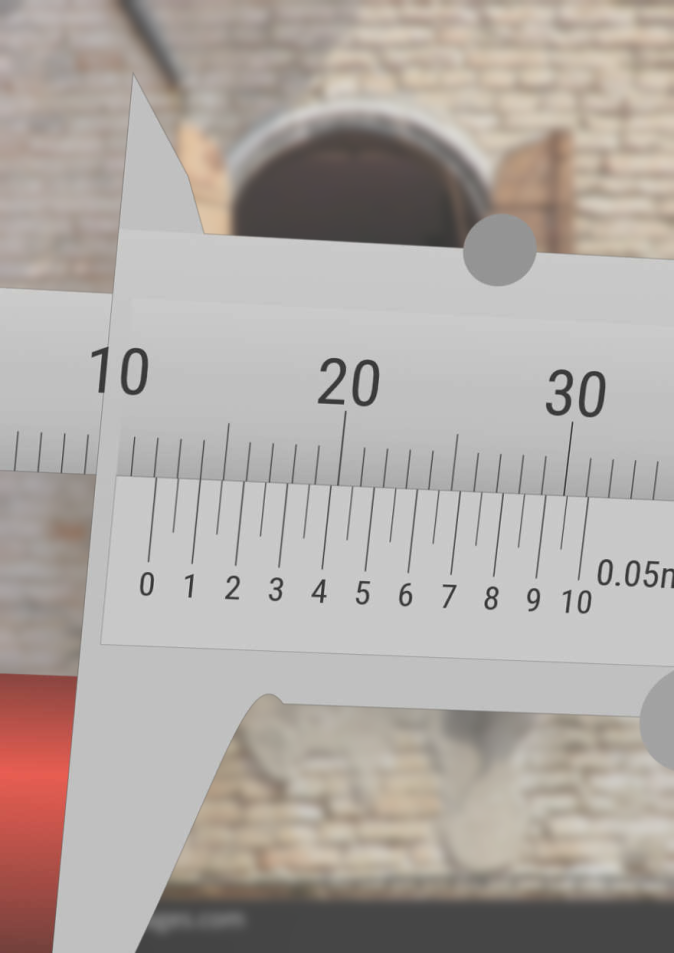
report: 12.10 (mm)
